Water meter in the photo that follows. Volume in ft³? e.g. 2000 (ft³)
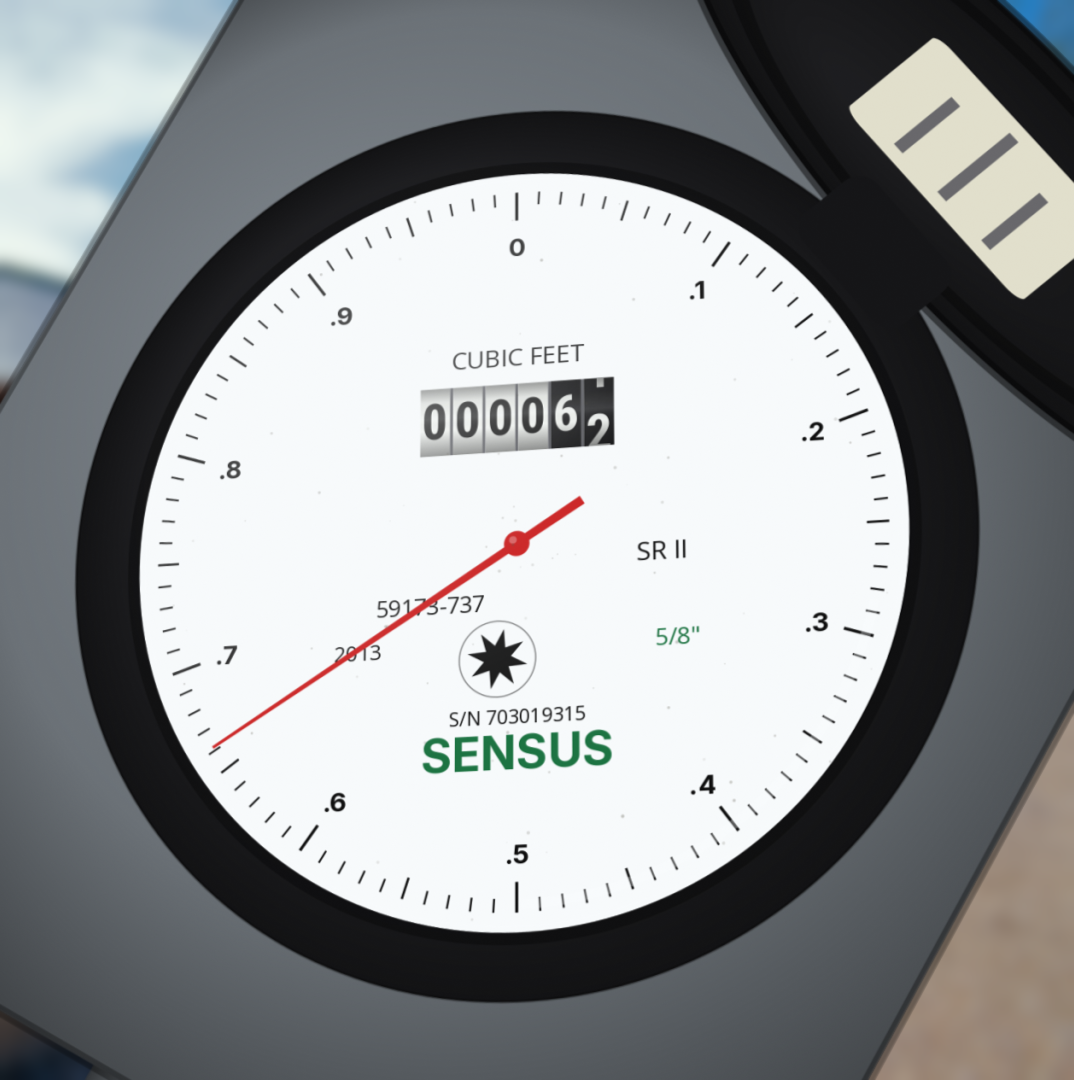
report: 61.66 (ft³)
